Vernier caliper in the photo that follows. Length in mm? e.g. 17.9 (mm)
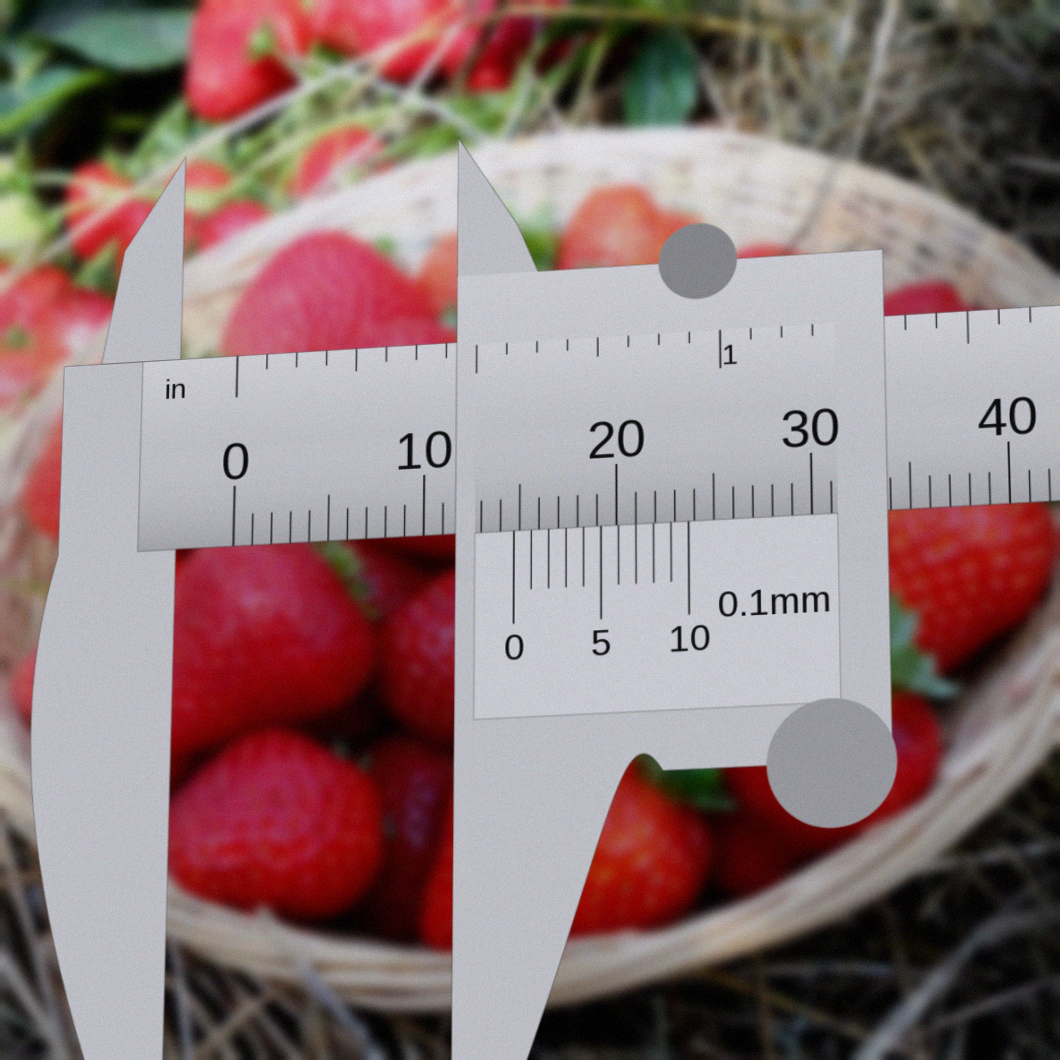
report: 14.7 (mm)
